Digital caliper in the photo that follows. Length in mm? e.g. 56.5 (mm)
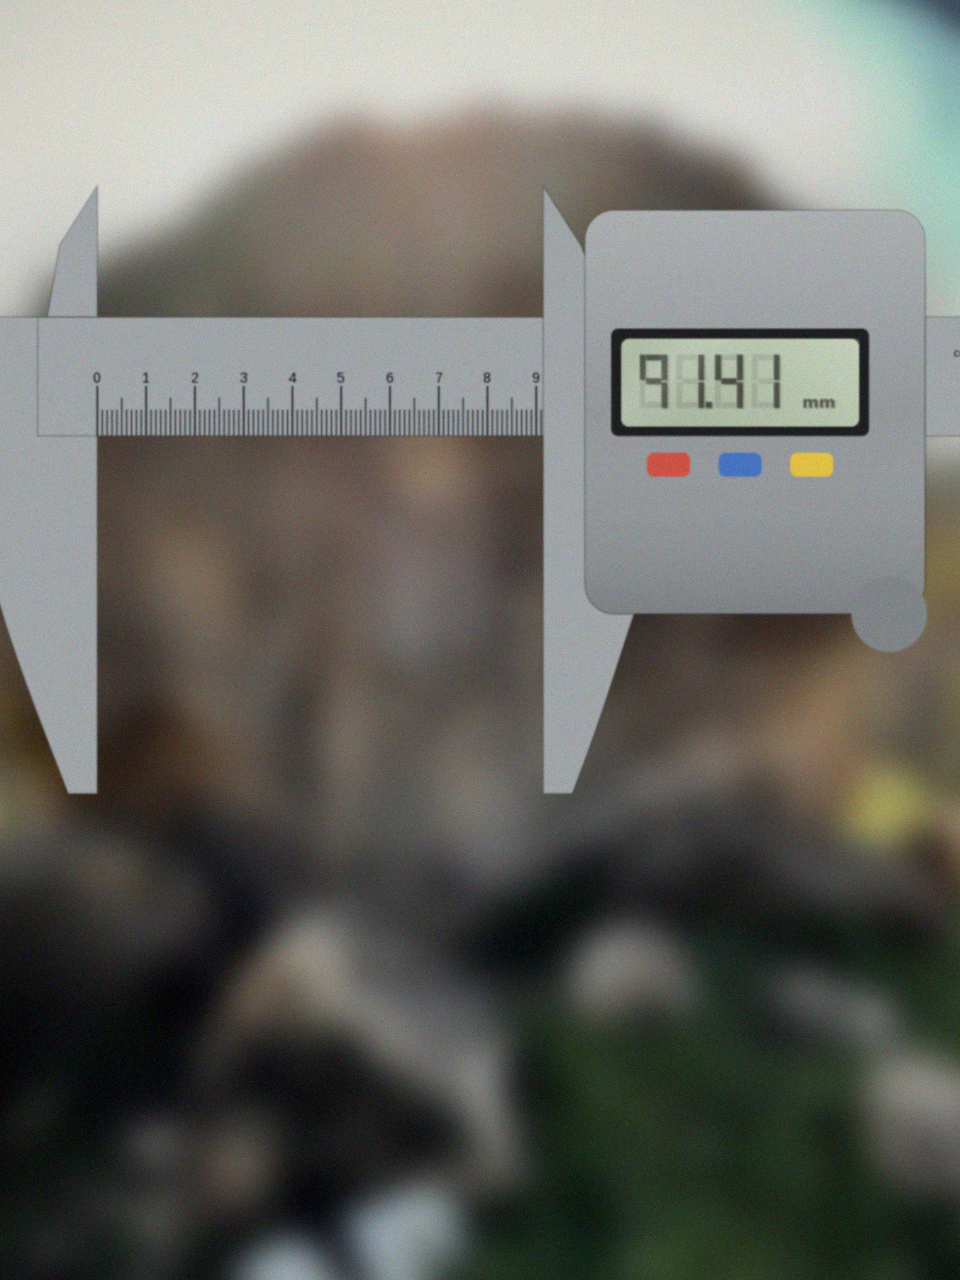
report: 91.41 (mm)
